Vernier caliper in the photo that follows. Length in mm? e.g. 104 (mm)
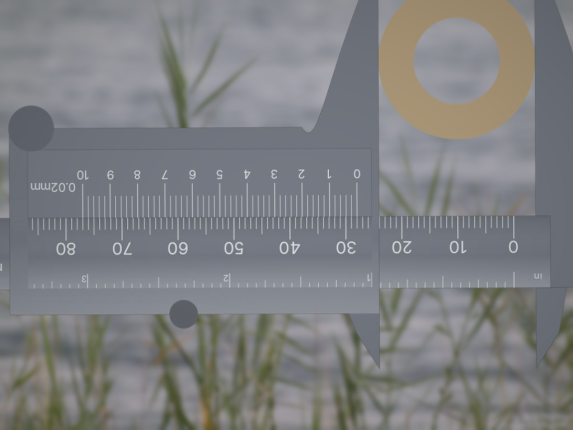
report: 28.0 (mm)
